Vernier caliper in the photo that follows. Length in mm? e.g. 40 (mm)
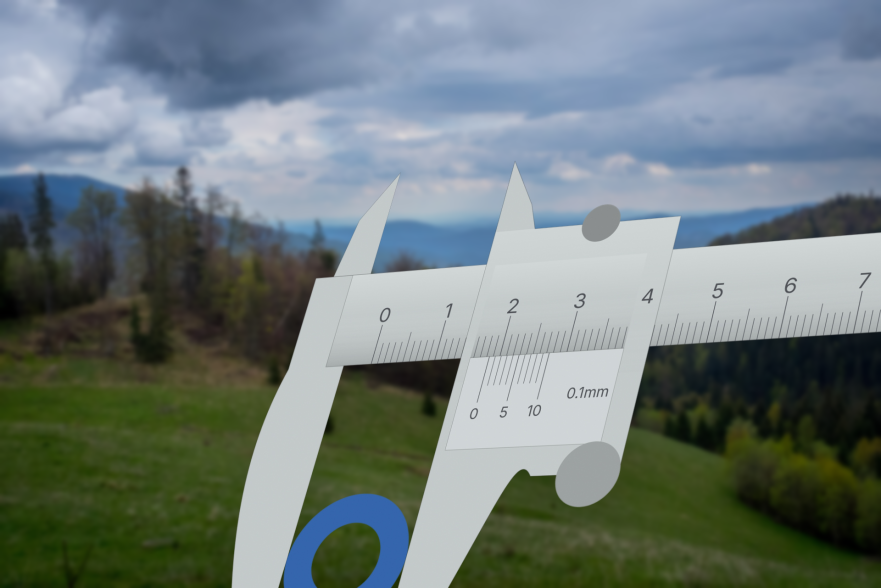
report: 18.4 (mm)
